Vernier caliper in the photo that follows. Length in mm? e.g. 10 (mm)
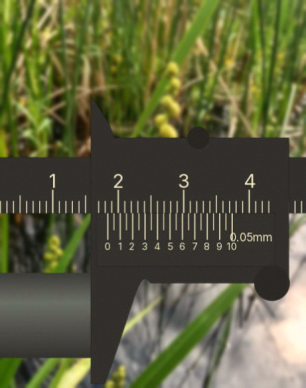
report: 18.4 (mm)
